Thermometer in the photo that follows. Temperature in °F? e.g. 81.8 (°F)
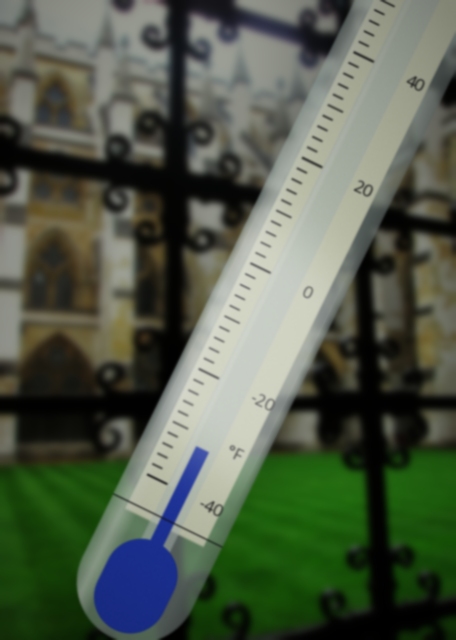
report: -32 (°F)
